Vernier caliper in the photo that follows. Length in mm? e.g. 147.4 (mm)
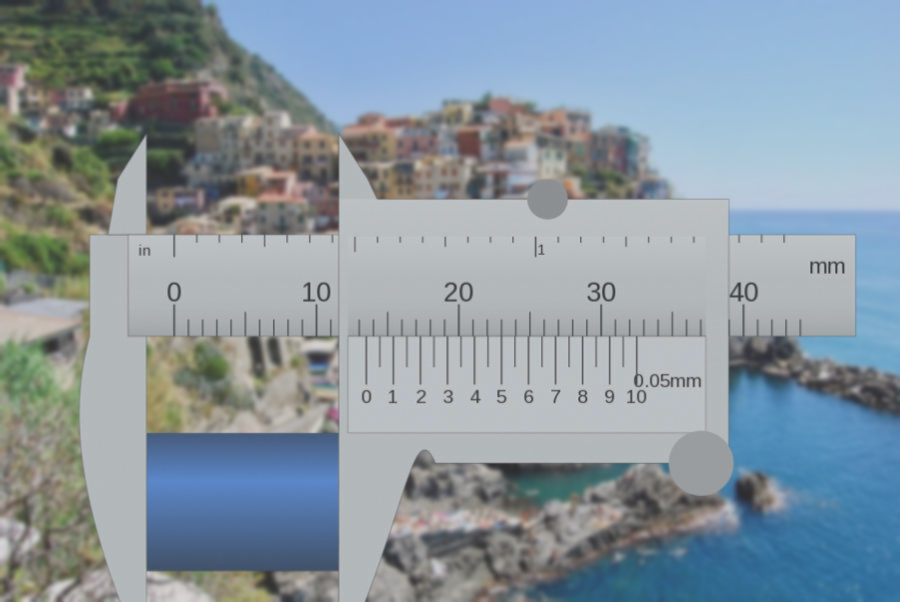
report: 13.5 (mm)
